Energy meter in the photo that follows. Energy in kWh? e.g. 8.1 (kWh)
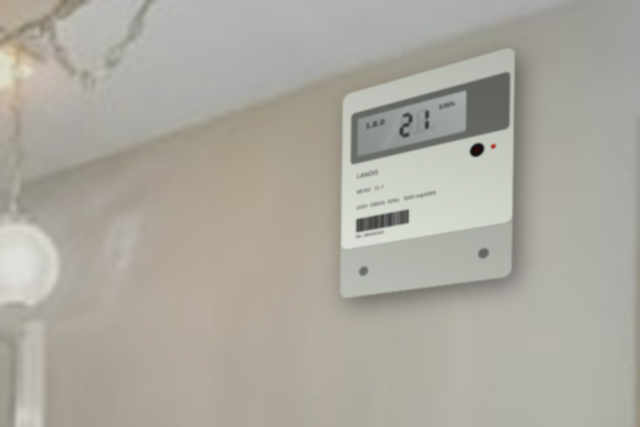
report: 21 (kWh)
